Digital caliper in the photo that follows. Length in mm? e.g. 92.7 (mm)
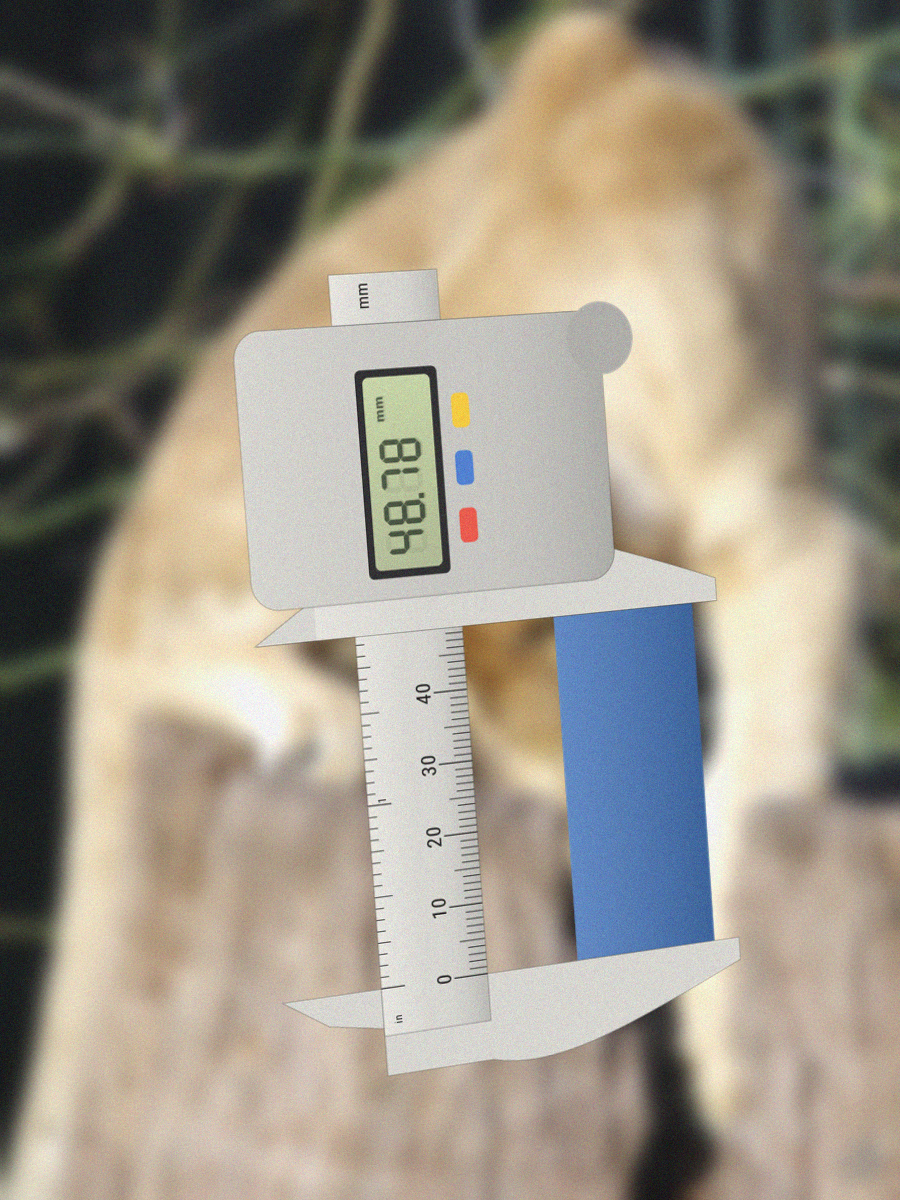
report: 48.78 (mm)
